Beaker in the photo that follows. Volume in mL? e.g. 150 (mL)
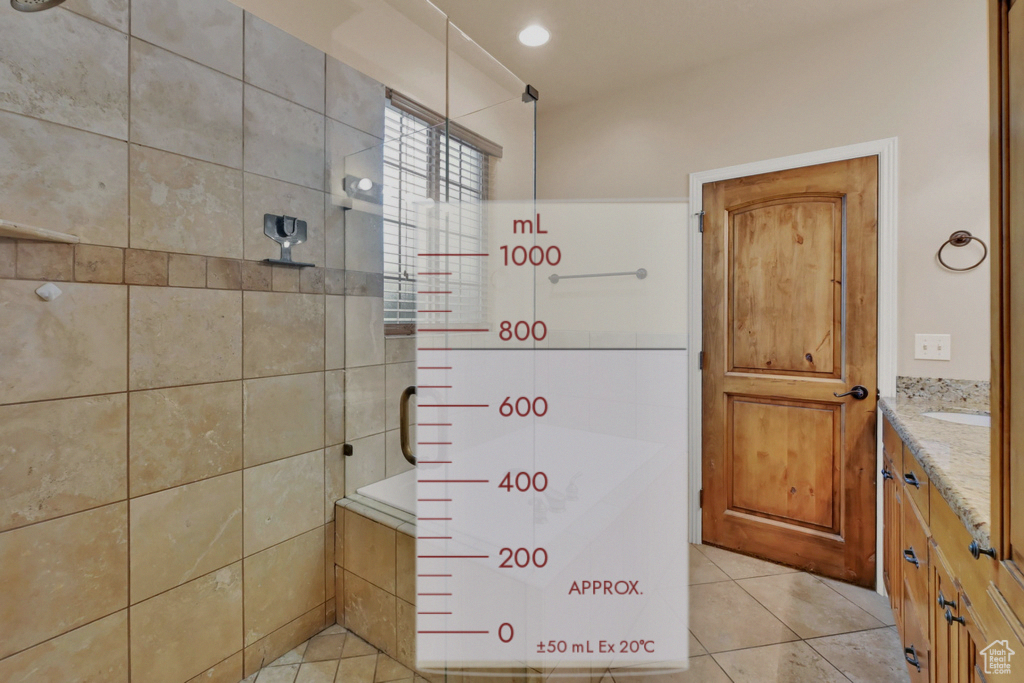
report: 750 (mL)
